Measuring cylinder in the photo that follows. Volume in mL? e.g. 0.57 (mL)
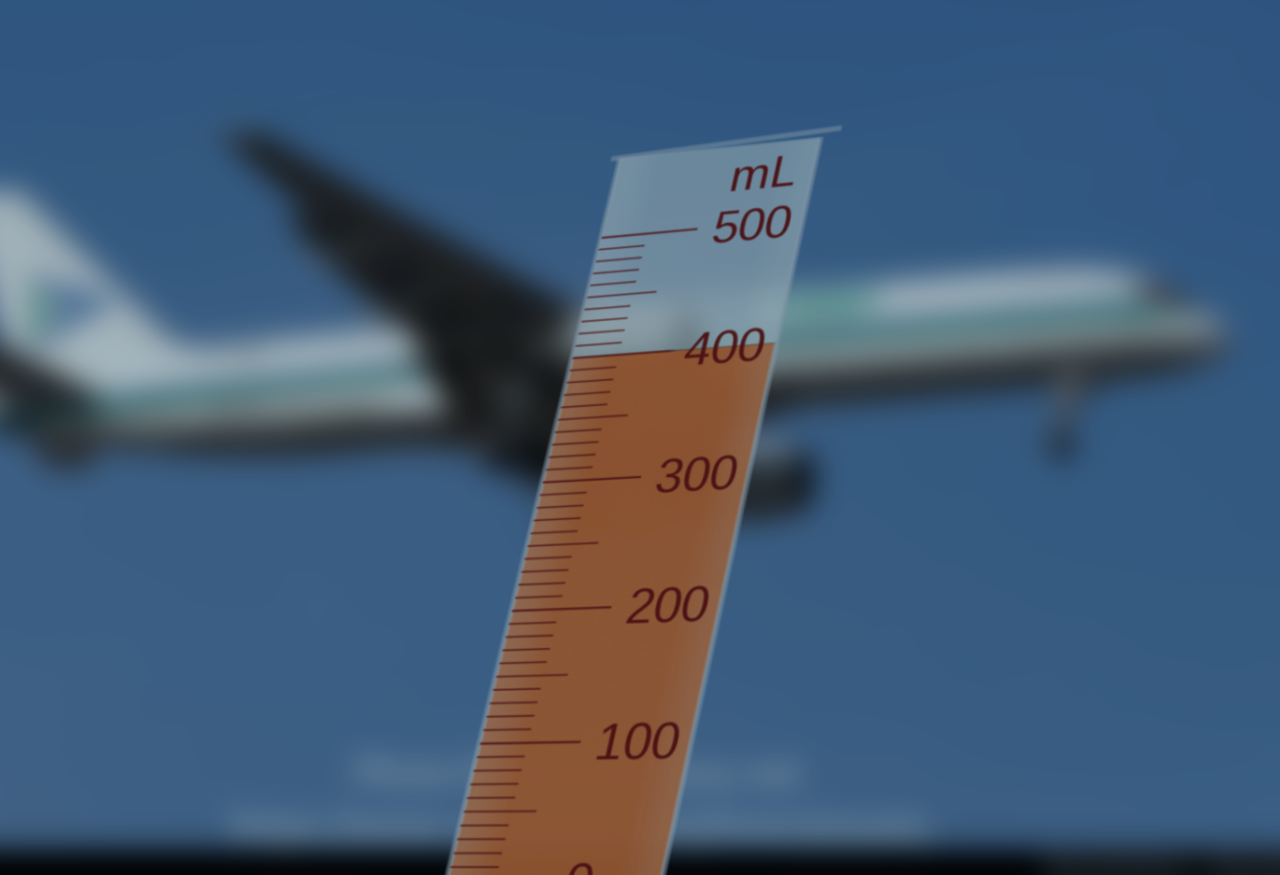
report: 400 (mL)
